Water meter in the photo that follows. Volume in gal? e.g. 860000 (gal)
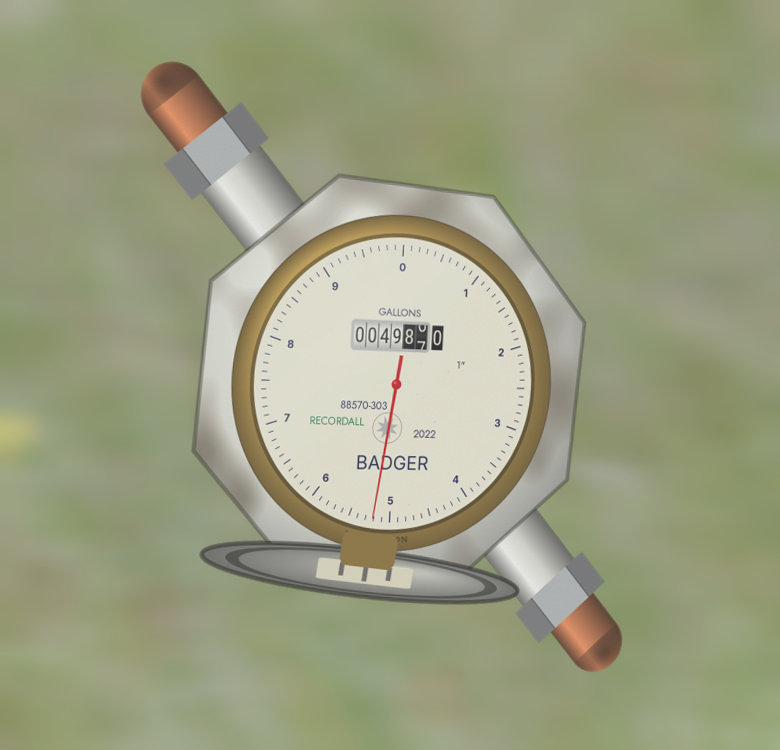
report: 49865.2 (gal)
